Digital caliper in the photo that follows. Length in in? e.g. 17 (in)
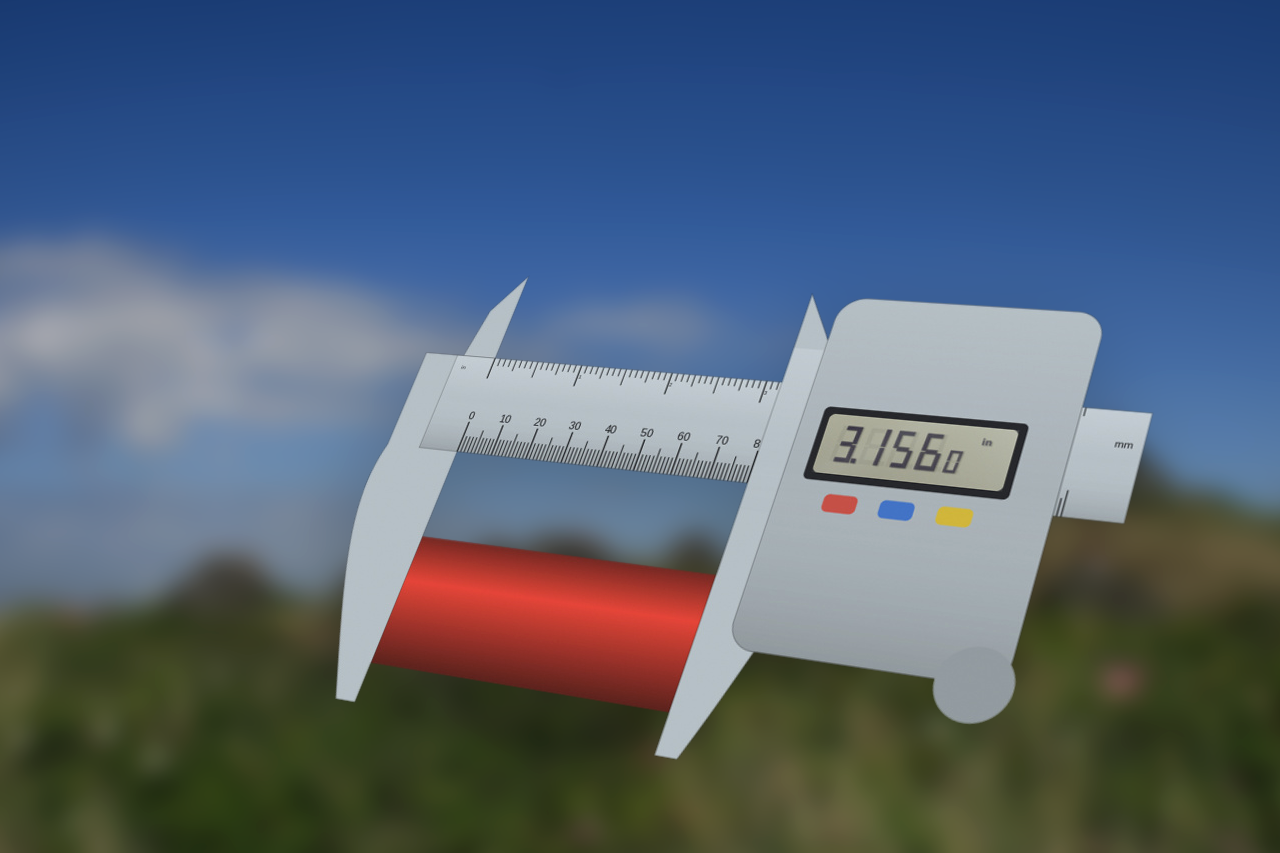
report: 3.1560 (in)
